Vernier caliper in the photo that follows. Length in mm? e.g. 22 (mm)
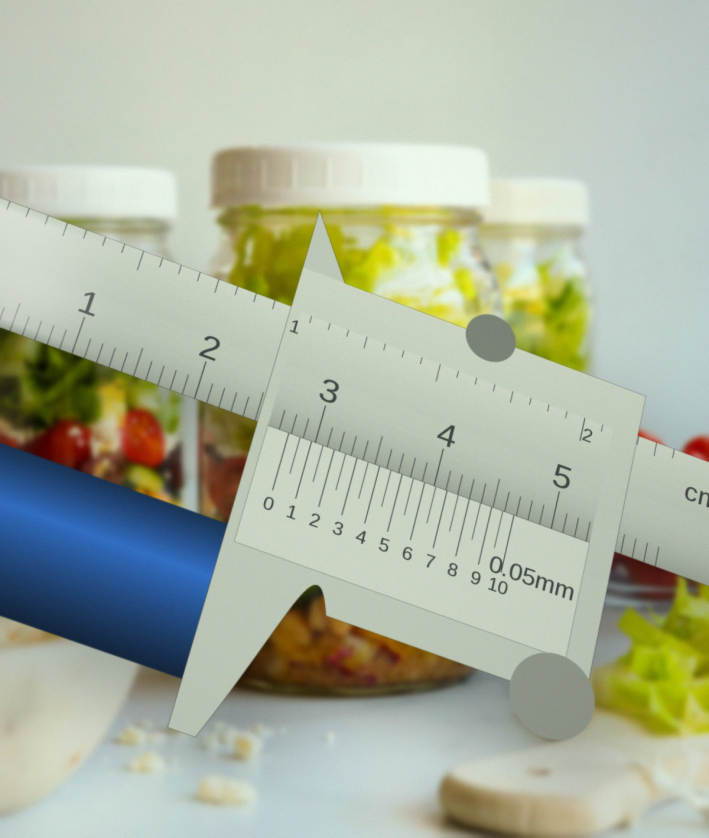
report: 27.8 (mm)
